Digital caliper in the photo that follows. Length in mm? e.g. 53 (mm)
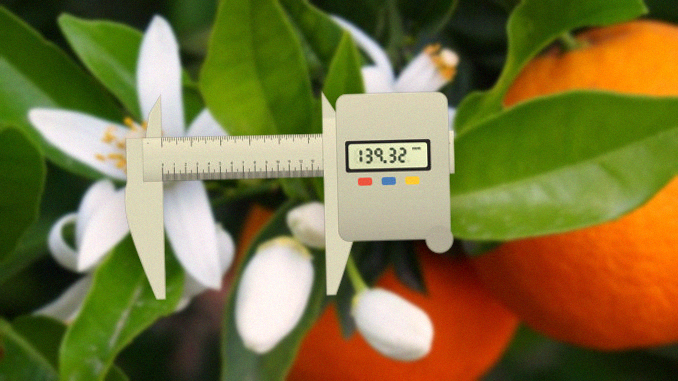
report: 139.32 (mm)
